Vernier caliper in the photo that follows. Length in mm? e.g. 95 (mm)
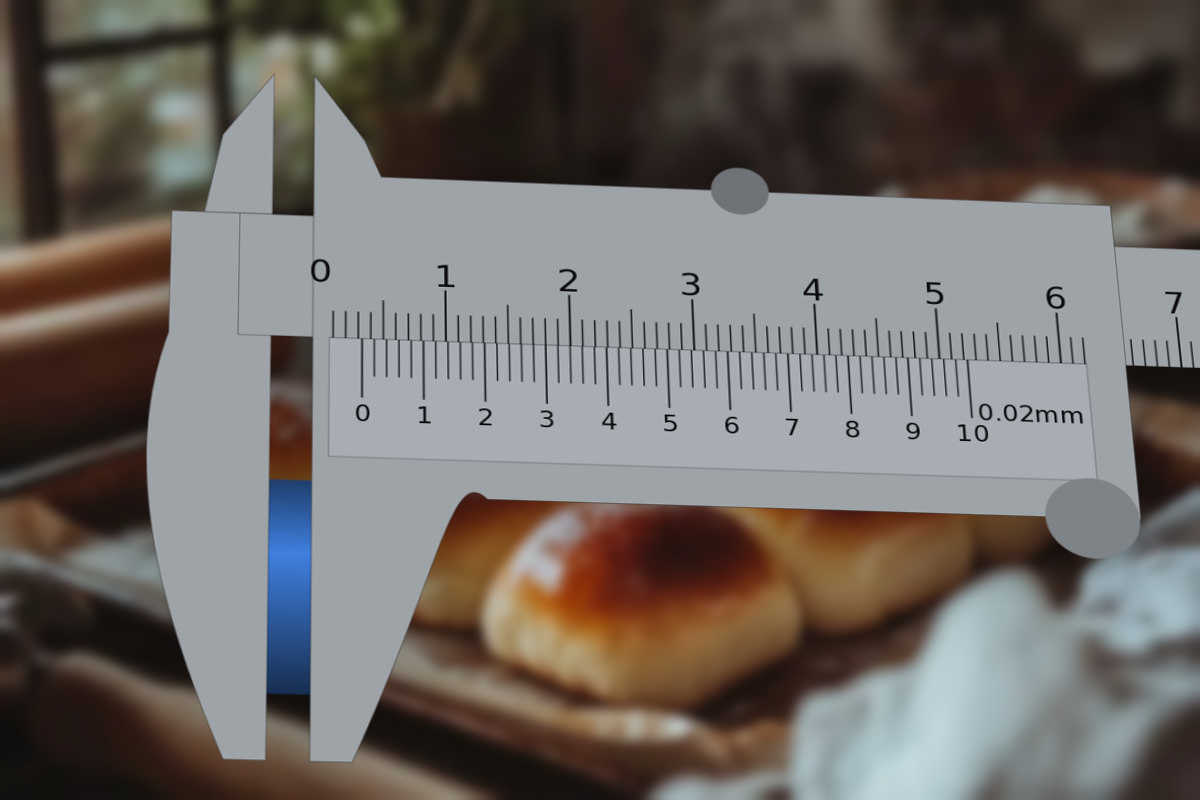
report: 3.3 (mm)
